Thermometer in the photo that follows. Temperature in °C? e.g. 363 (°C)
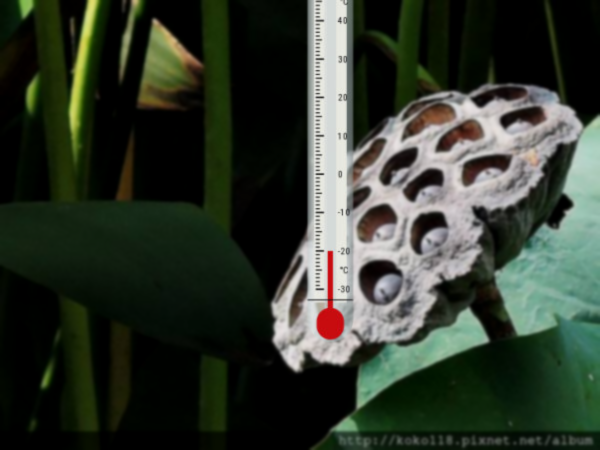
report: -20 (°C)
